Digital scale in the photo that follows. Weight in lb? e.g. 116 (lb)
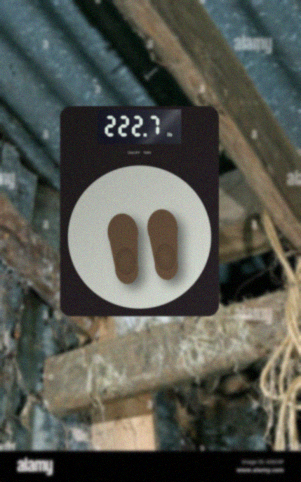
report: 222.7 (lb)
